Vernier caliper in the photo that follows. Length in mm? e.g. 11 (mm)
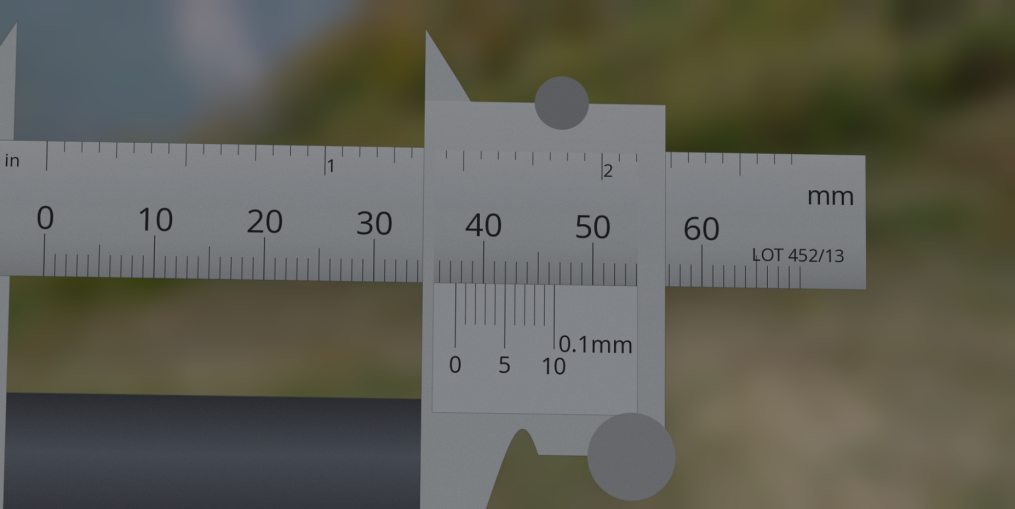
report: 37.5 (mm)
